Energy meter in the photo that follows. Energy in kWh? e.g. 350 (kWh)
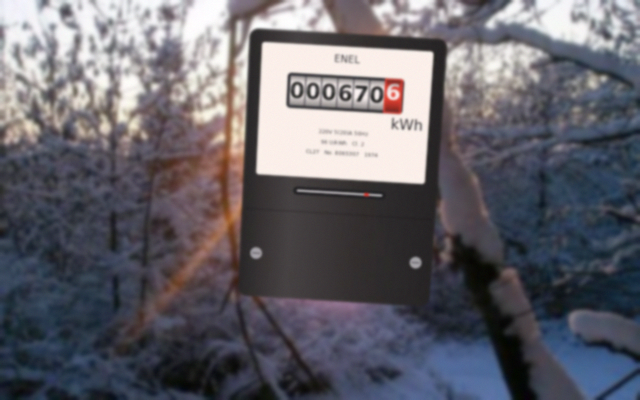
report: 670.6 (kWh)
